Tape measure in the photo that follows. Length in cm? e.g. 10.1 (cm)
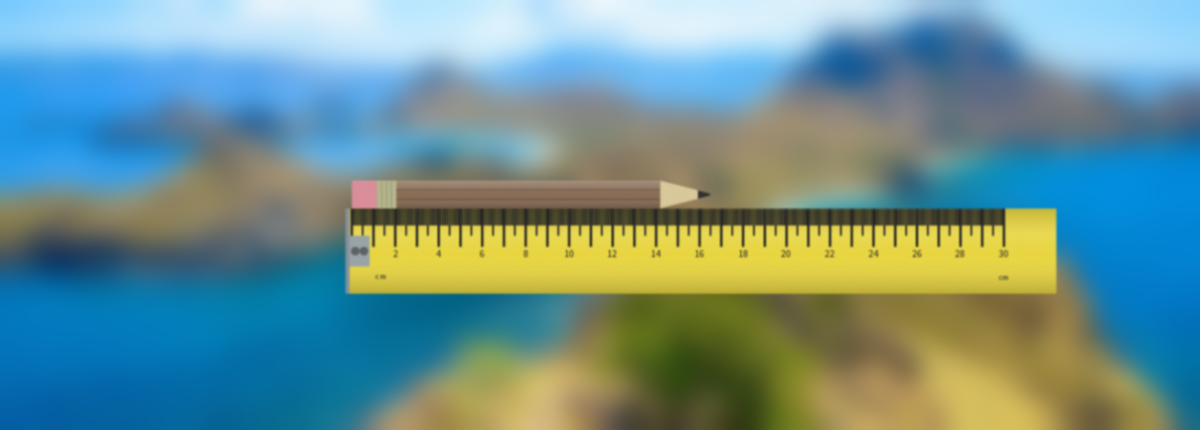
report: 16.5 (cm)
